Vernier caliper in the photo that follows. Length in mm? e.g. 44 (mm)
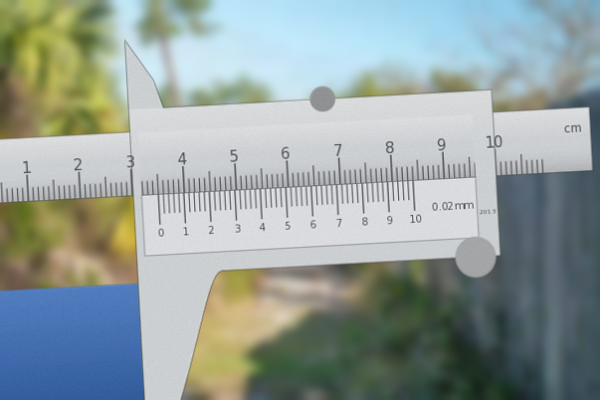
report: 35.0 (mm)
